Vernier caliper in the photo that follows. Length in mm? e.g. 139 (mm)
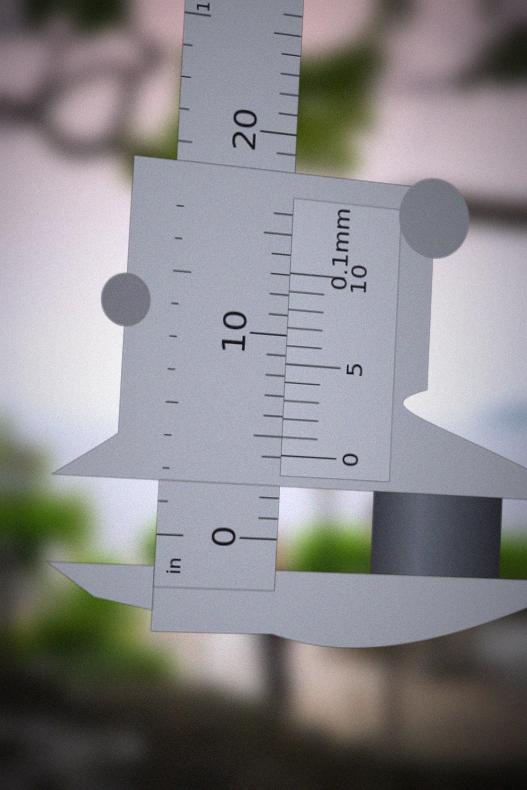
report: 4.1 (mm)
